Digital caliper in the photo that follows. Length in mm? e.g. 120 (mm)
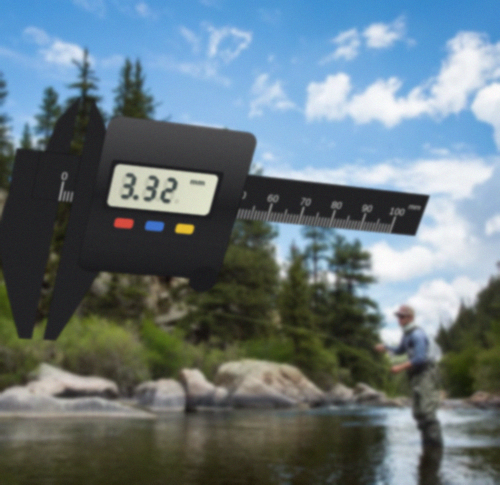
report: 3.32 (mm)
